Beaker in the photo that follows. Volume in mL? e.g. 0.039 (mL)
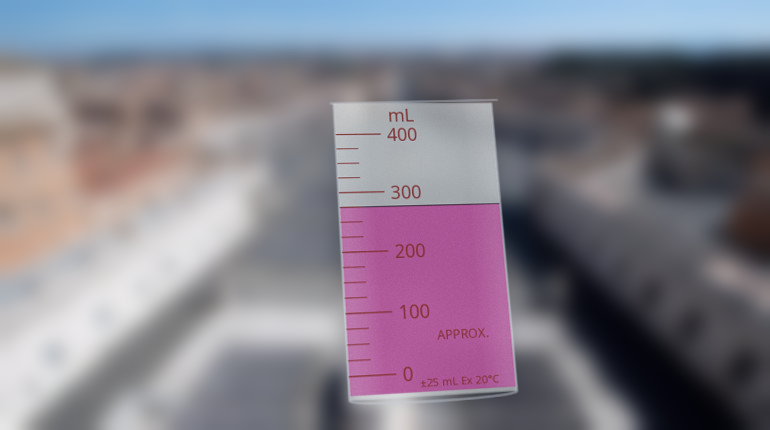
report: 275 (mL)
